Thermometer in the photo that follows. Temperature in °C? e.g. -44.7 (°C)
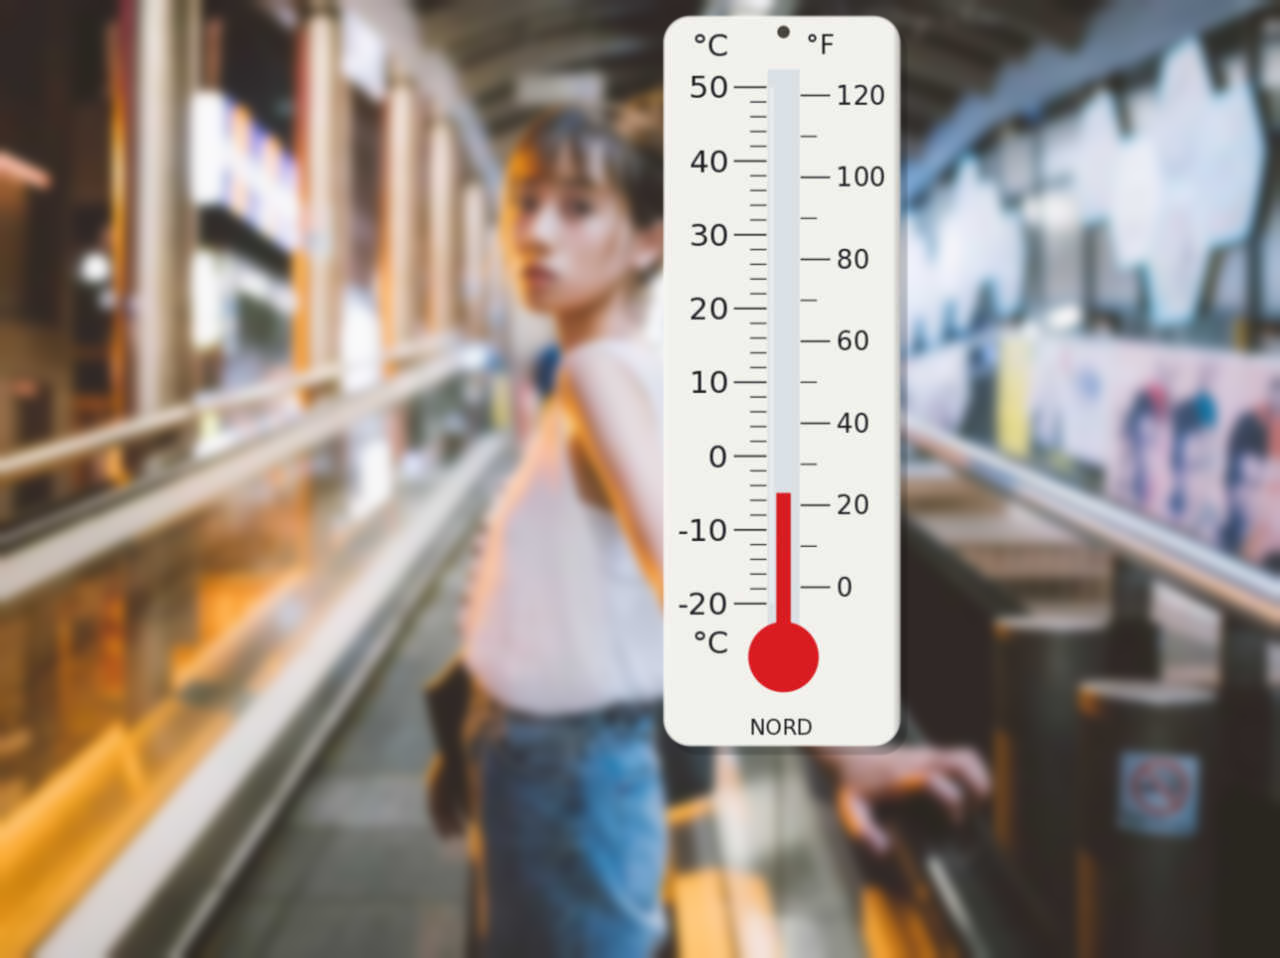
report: -5 (°C)
